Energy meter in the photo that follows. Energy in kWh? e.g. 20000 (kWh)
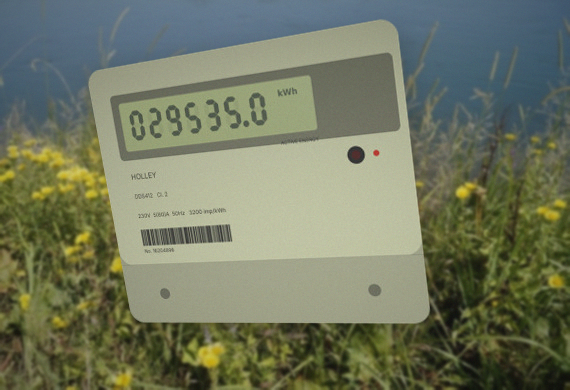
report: 29535.0 (kWh)
